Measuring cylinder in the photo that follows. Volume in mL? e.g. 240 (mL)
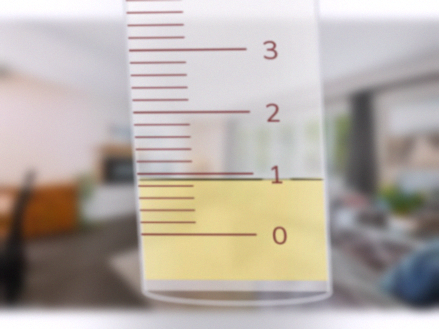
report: 0.9 (mL)
